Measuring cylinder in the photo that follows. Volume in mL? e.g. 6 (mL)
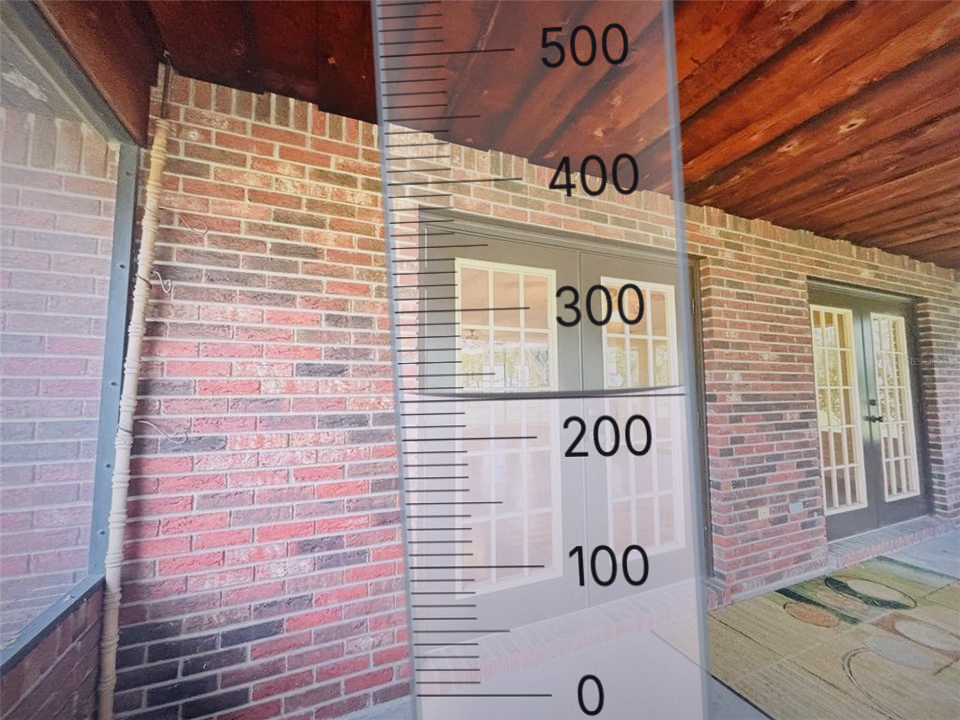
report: 230 (mL)
